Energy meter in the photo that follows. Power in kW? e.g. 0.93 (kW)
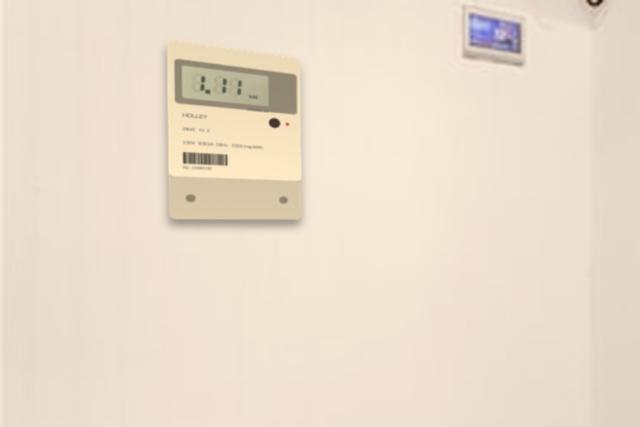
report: 1.11 (kW)
